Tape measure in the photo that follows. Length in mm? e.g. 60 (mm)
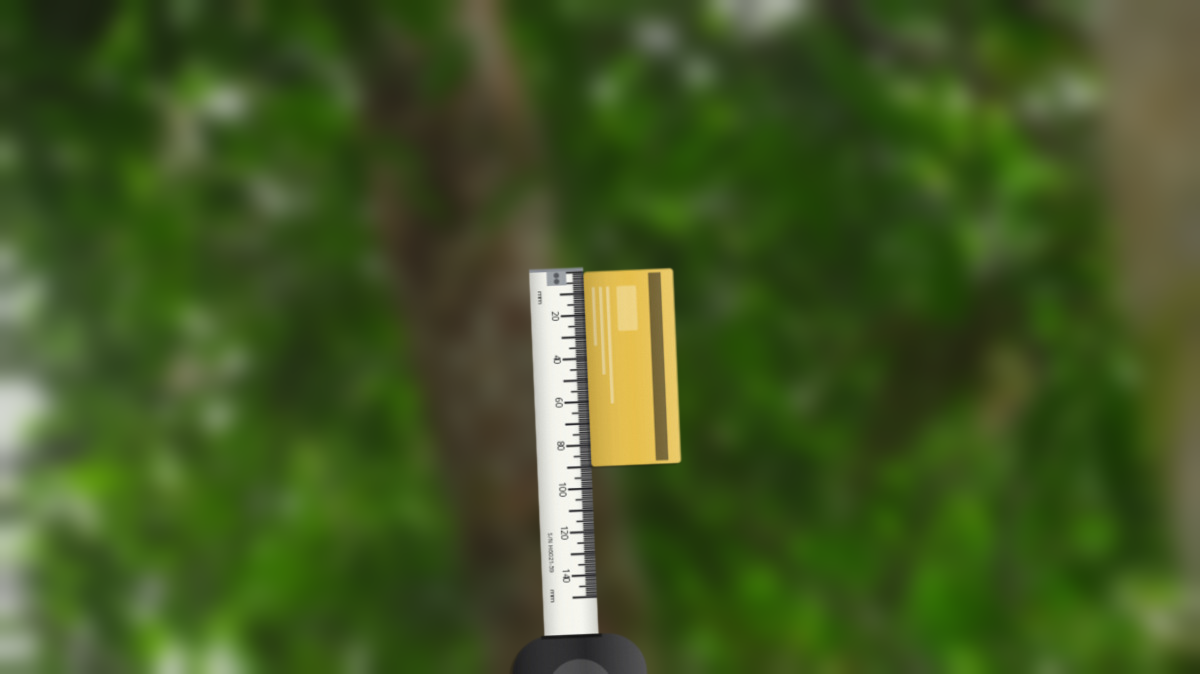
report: 90 (mm)
